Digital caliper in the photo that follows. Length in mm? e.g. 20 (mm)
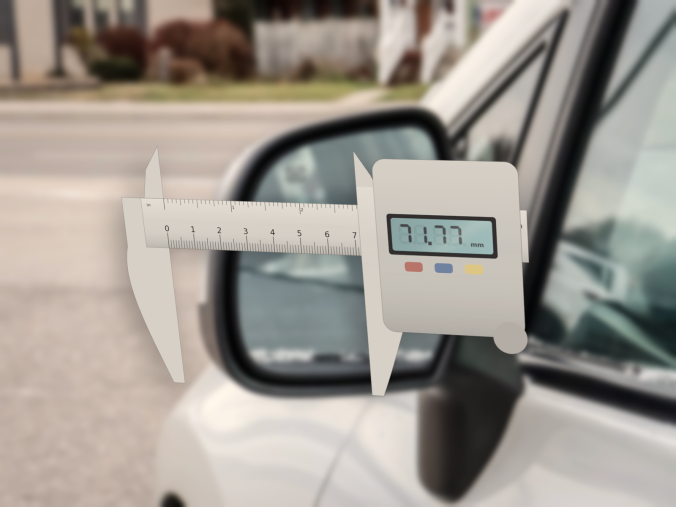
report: 71.77 (mm)
